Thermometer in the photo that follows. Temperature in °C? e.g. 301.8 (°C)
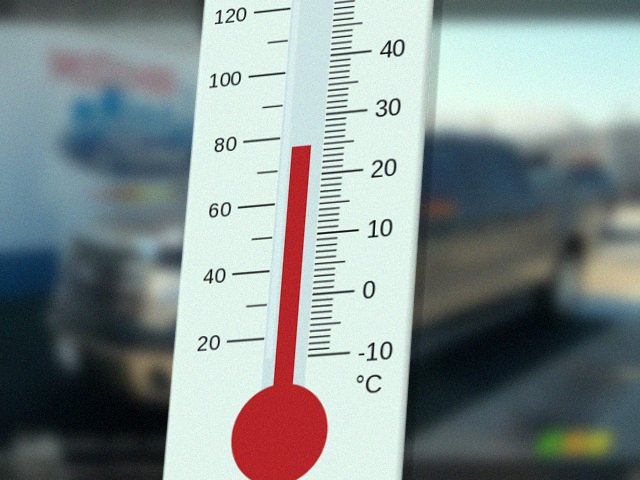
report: 25 (°C)
